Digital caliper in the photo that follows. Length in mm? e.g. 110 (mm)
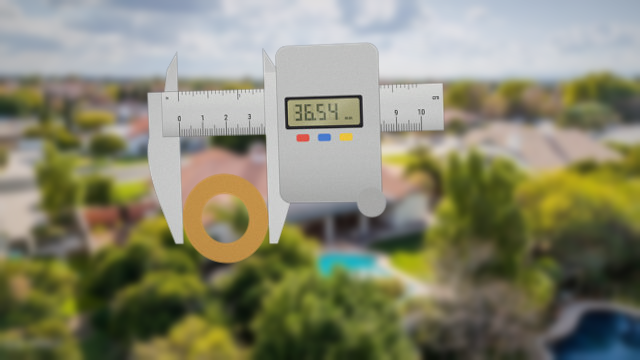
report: 36.54 (mm)
